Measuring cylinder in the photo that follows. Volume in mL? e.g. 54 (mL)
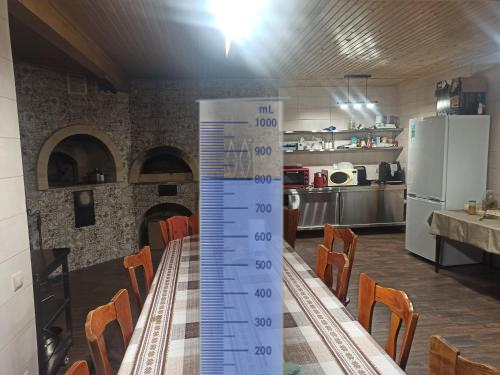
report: 800 (mL)
